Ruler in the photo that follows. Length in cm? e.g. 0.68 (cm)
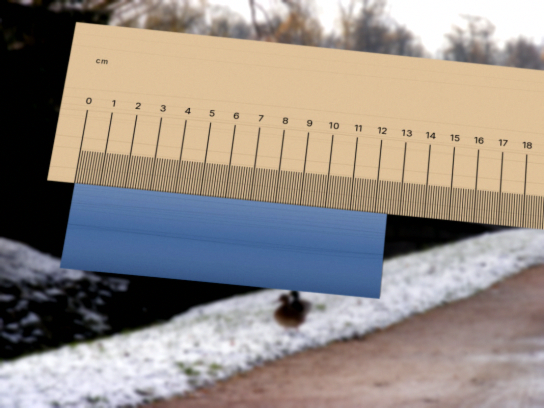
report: 12.5 (cm)
